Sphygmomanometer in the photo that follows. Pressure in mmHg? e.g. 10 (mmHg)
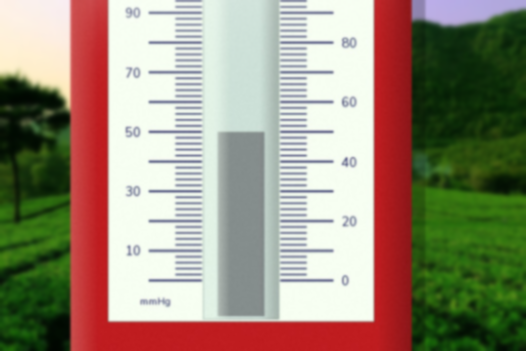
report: 50 (mmHg)
